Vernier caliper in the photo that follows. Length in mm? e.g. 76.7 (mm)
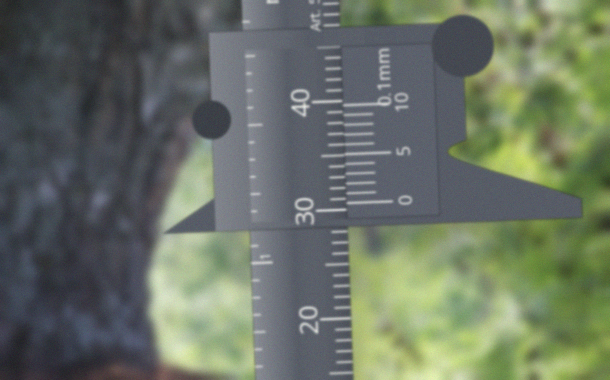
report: 30.6 (mm)
